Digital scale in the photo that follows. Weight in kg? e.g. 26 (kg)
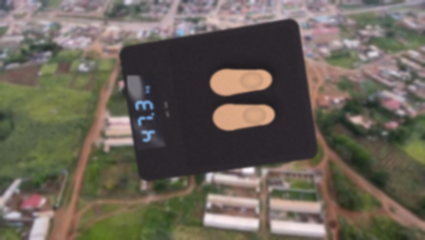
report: 47.3 (kg)
